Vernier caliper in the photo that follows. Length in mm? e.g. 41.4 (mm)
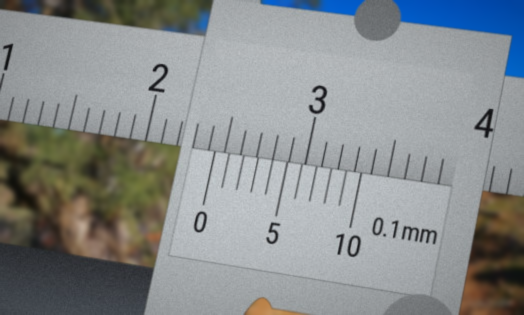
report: 24.4 (mm)
